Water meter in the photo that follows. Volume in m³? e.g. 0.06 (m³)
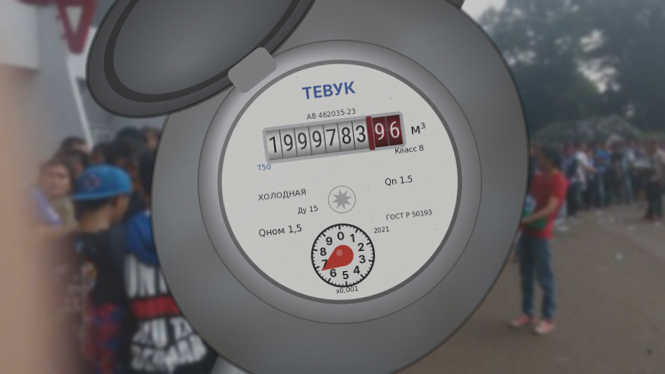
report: 1999783.966 (m³)
